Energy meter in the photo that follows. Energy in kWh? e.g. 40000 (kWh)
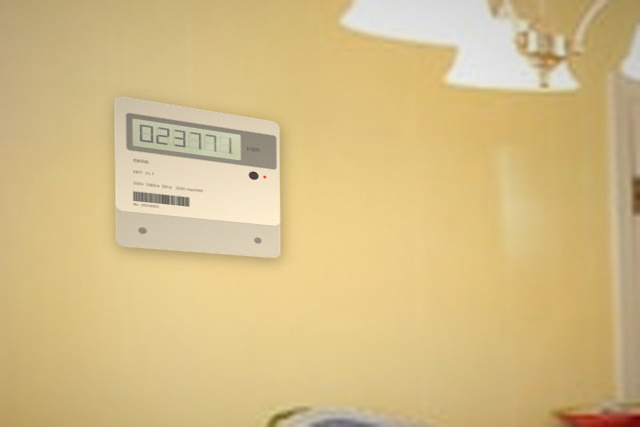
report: 23771 (kWh)
